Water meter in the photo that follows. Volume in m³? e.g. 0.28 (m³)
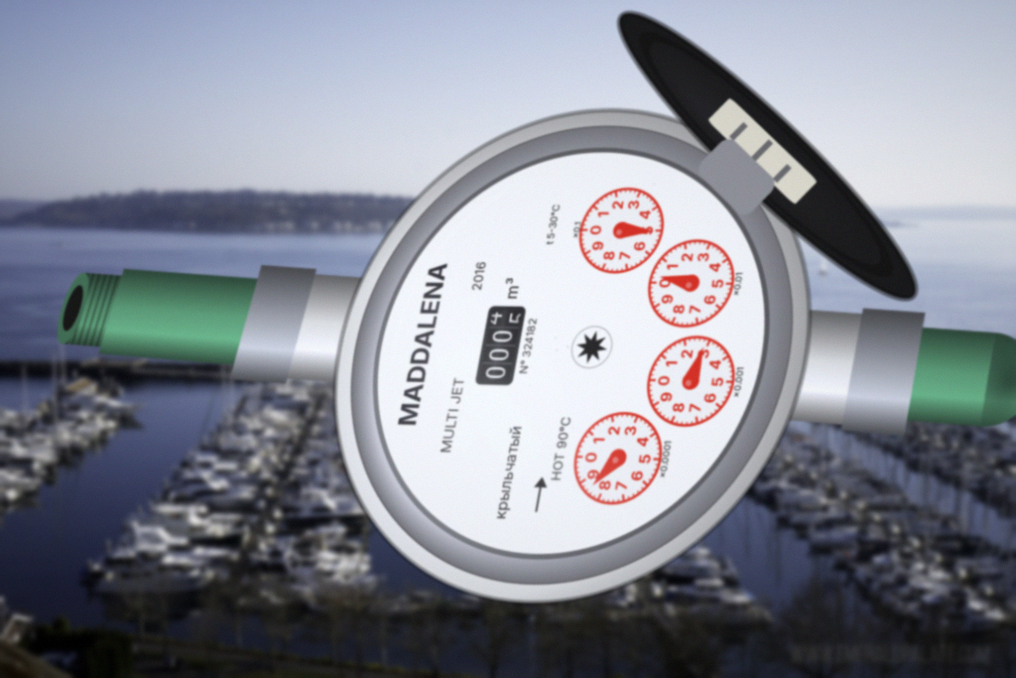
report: 4.5028 (m³)
